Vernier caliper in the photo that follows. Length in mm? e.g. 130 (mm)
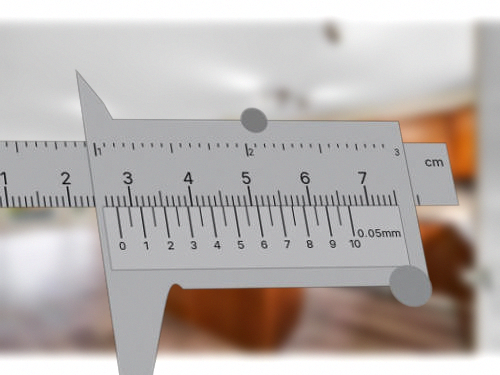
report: 27.6 (mm)
